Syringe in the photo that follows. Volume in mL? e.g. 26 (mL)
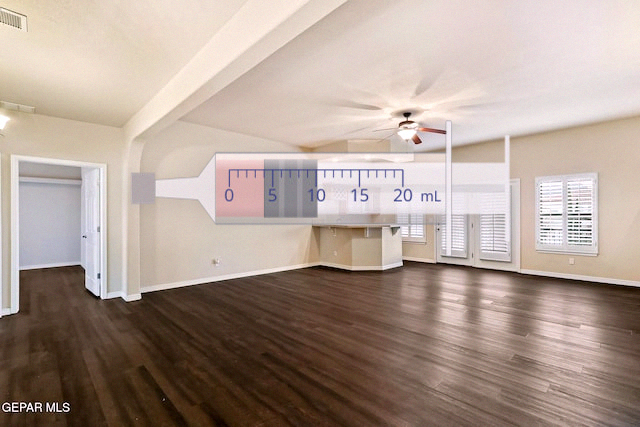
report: 4 (mL)
